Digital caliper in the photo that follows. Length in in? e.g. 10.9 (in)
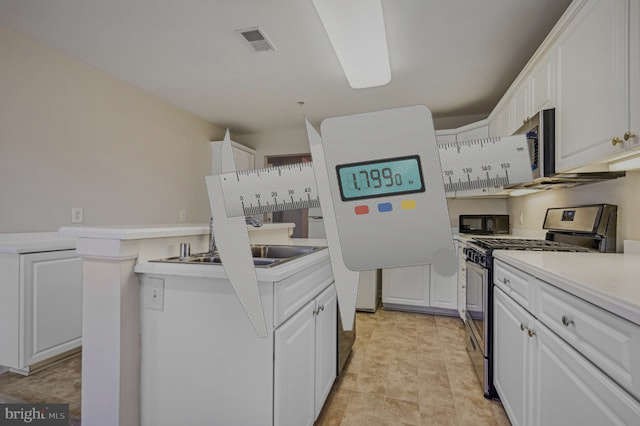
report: 1.7990 (in)
